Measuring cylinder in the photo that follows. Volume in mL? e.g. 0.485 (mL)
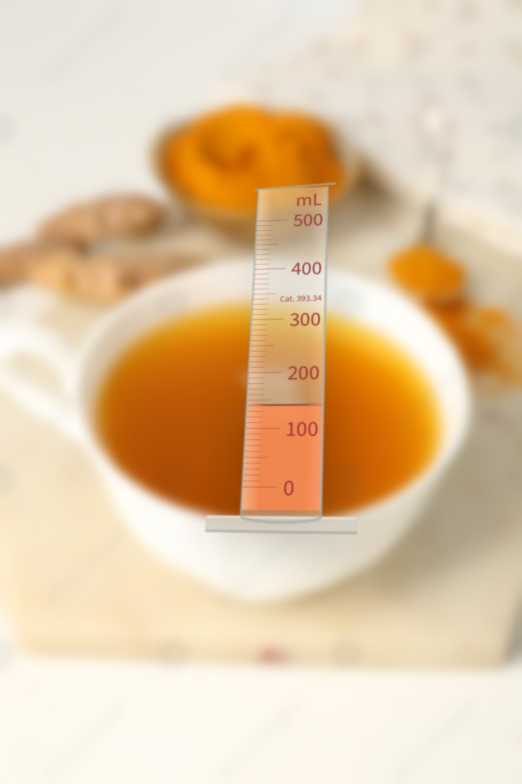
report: 140 (mL)
